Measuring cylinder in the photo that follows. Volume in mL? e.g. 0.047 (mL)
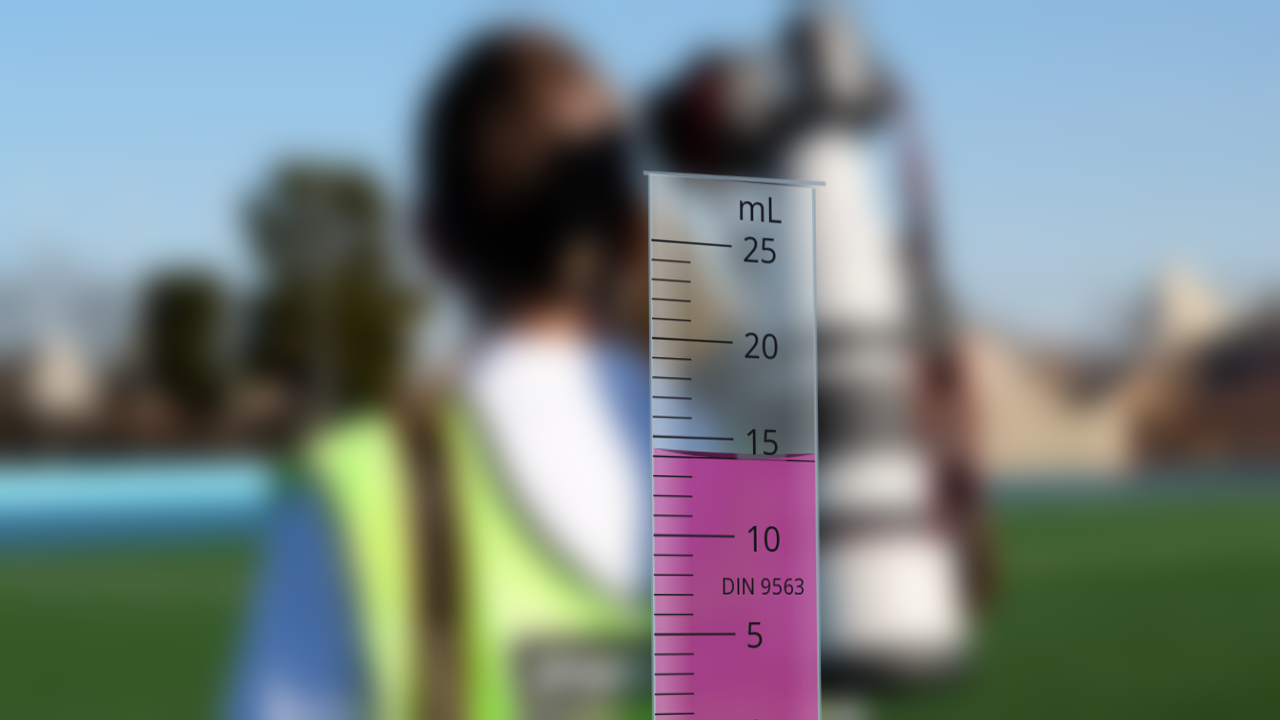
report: 14 (mL)
